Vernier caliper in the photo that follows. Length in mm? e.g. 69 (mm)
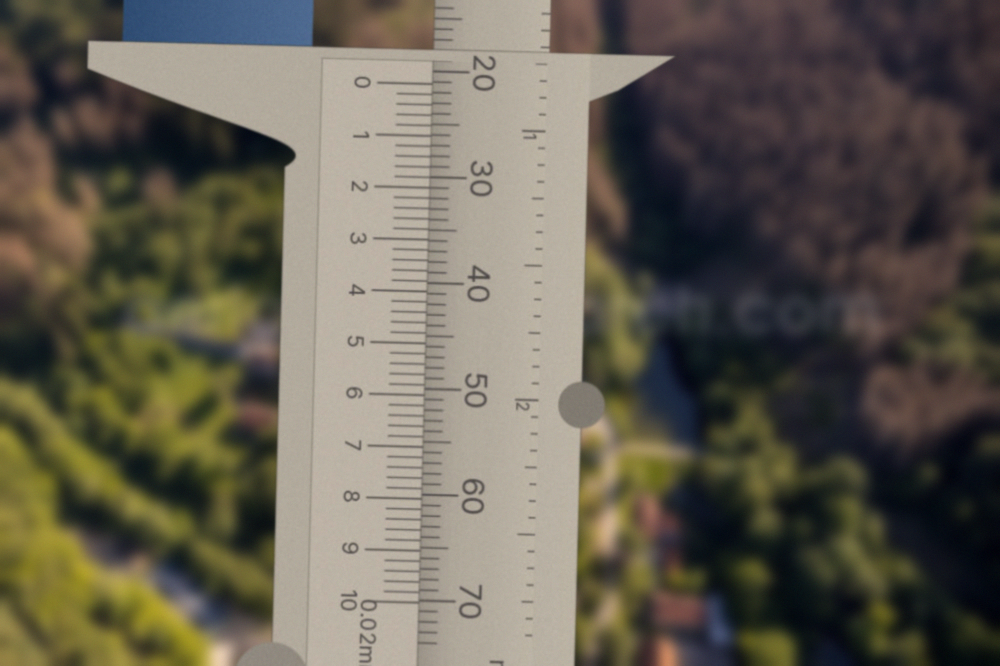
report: 21.2 (mm)
